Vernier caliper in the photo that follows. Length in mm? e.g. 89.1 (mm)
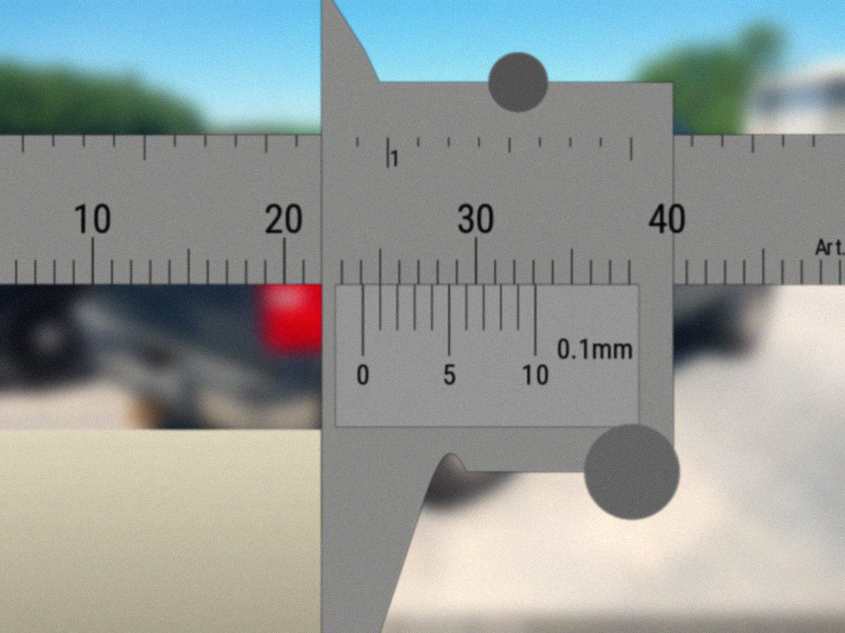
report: 24.1 (mm)
